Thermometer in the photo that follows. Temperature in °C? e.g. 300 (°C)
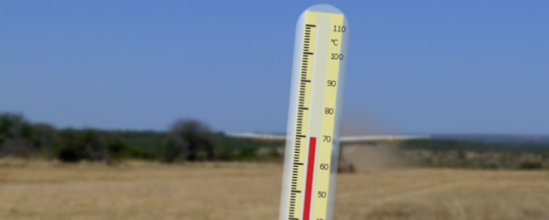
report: 70 (°C)
